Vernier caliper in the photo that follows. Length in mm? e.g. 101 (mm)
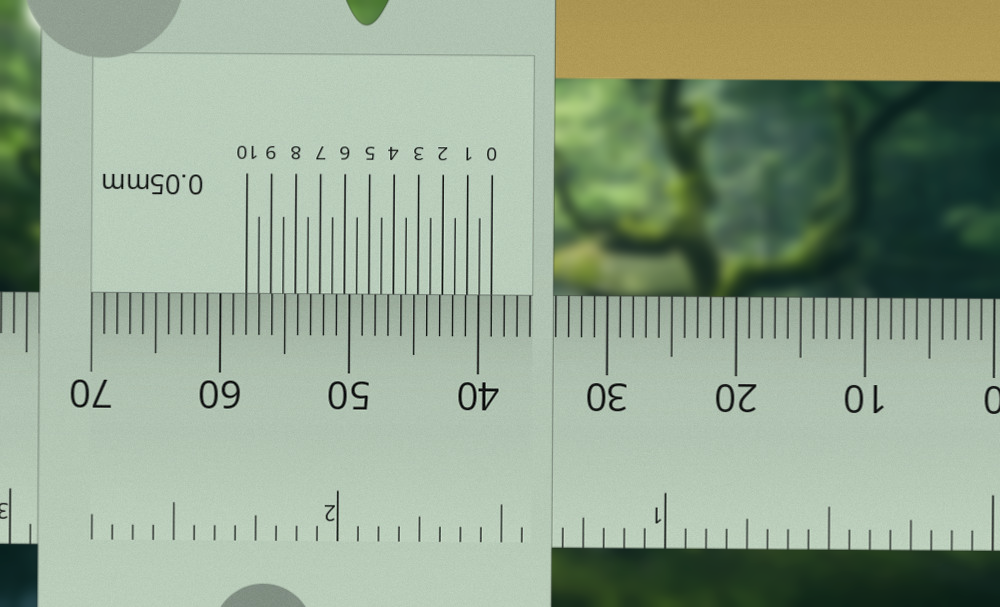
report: 39.0 (mm)
